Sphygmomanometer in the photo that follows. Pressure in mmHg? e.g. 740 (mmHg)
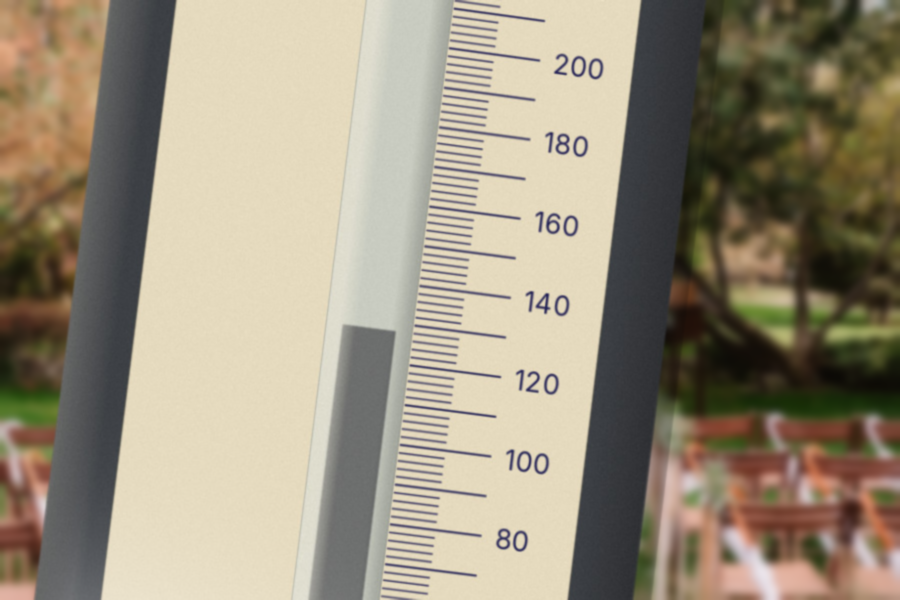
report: 128 (mmHg)
